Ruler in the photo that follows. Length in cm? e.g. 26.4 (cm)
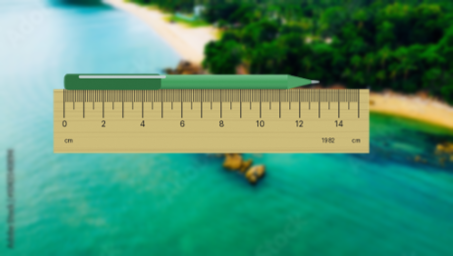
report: 13 (cm)
